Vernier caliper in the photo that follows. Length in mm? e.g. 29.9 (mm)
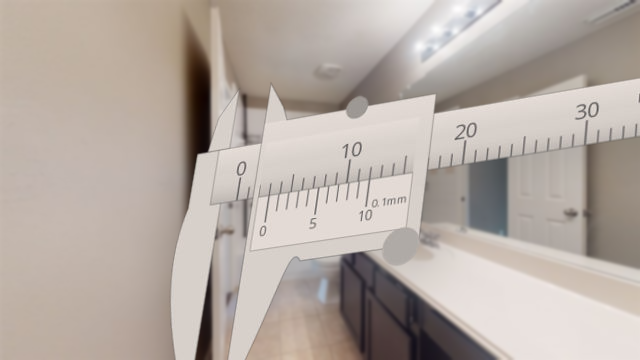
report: 3.0 (mm)
